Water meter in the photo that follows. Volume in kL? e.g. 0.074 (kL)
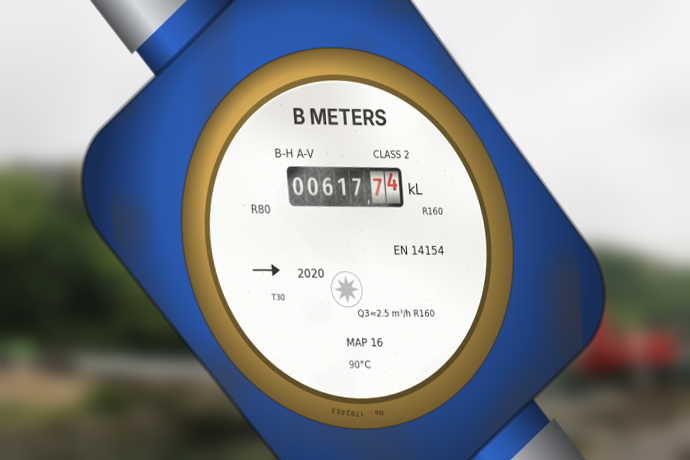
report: 617.74 (kL)
